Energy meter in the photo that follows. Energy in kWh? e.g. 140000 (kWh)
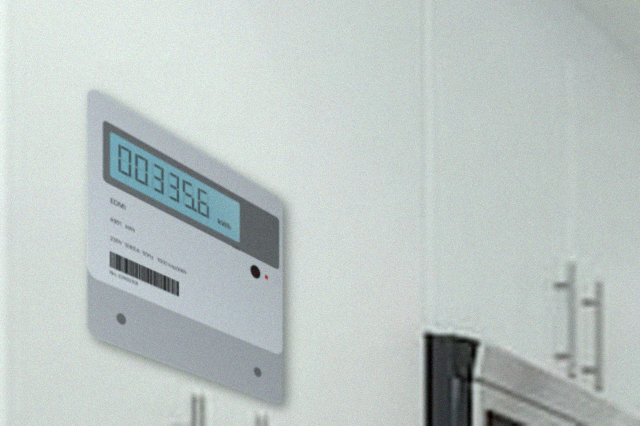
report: 335.6 (kWh)
